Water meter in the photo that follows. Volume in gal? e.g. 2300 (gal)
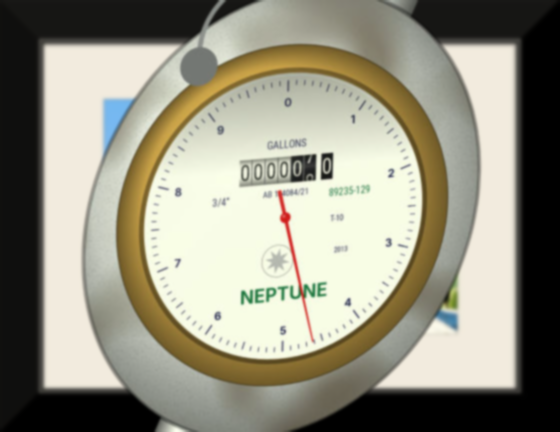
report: 74.6 (gal)
